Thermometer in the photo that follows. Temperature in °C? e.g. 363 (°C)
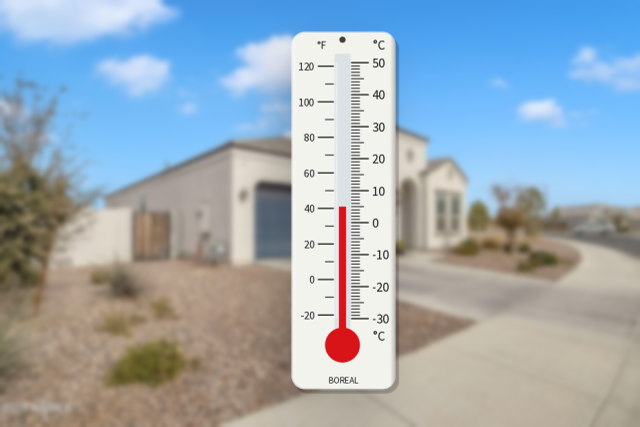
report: 5 (°C)
